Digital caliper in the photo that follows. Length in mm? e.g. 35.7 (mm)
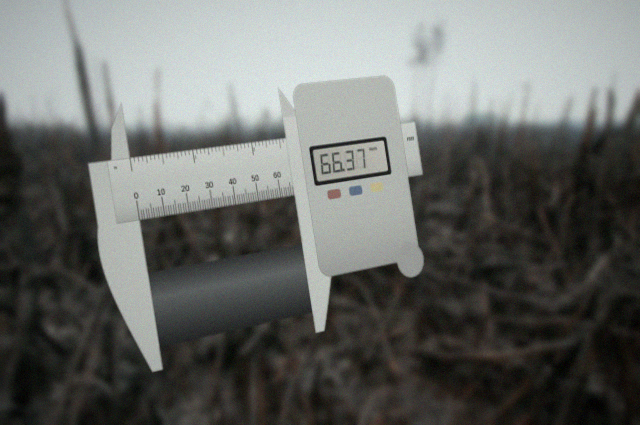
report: 66.37 (mm)
